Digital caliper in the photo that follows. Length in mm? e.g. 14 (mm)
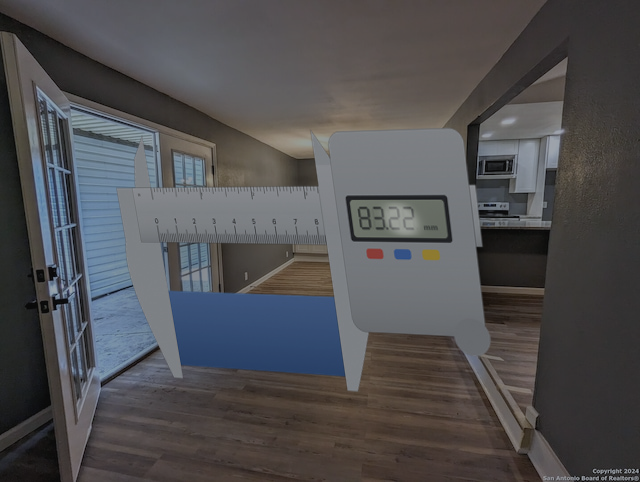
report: 83.22 (mm)
